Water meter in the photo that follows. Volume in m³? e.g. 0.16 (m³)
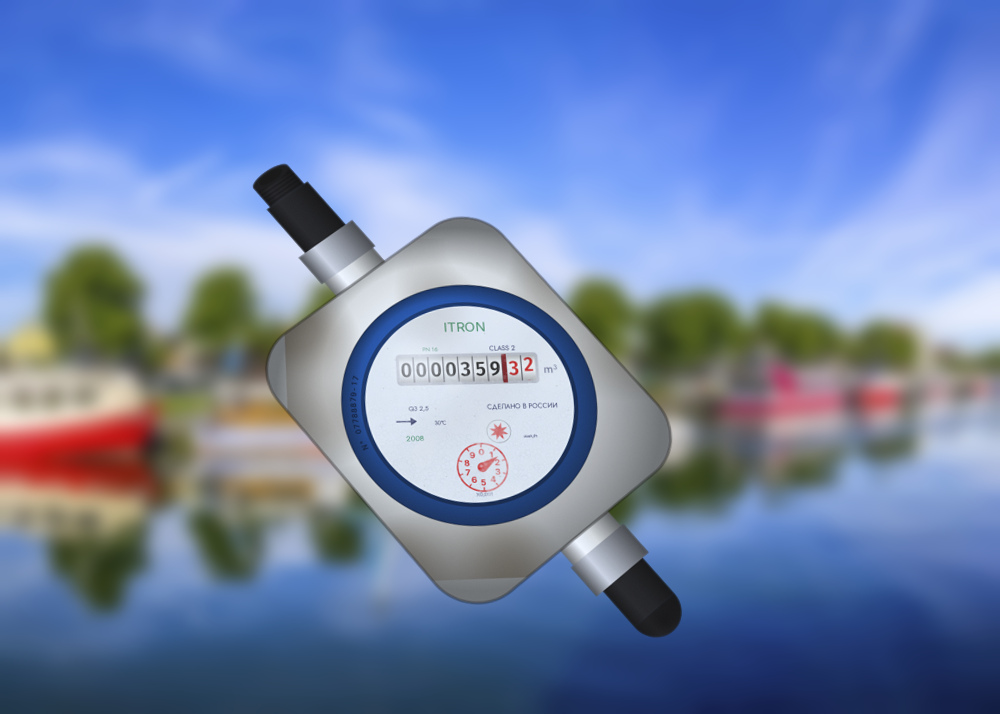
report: 359.321 (m³)
